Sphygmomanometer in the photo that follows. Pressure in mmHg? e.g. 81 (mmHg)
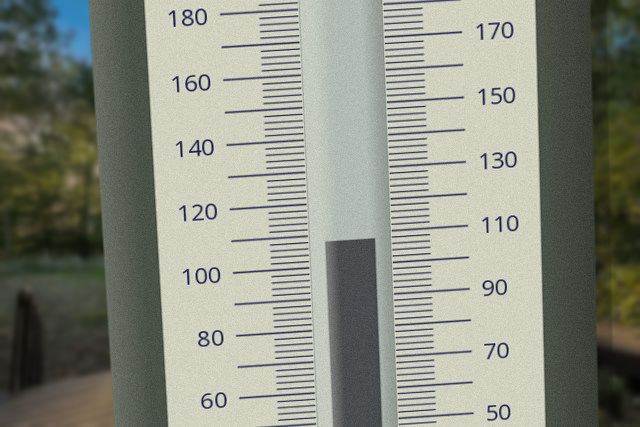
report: 108 (mmHg)
